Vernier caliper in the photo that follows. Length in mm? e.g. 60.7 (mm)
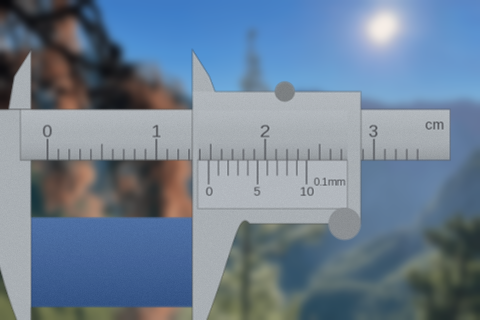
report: 14.8 (mm)
